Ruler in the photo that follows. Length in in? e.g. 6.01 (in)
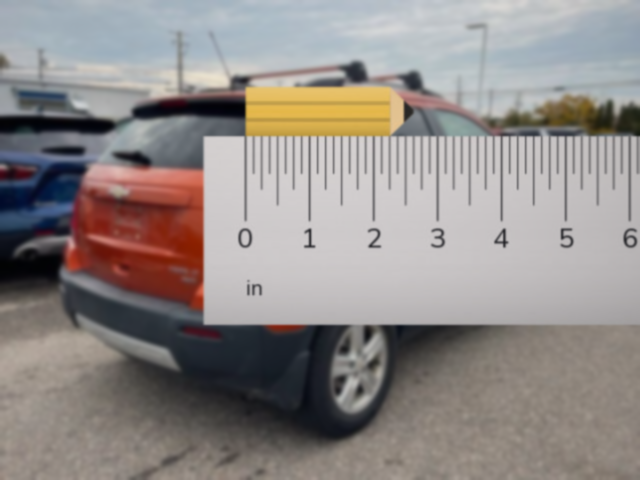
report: 2.625 (in)
